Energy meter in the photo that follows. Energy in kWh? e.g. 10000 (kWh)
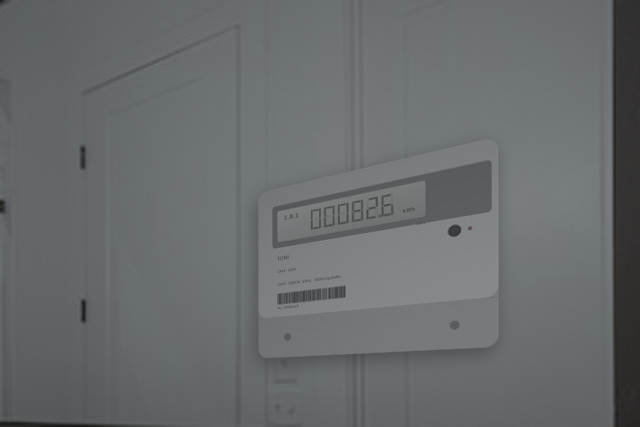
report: 82.6 (kWh)
